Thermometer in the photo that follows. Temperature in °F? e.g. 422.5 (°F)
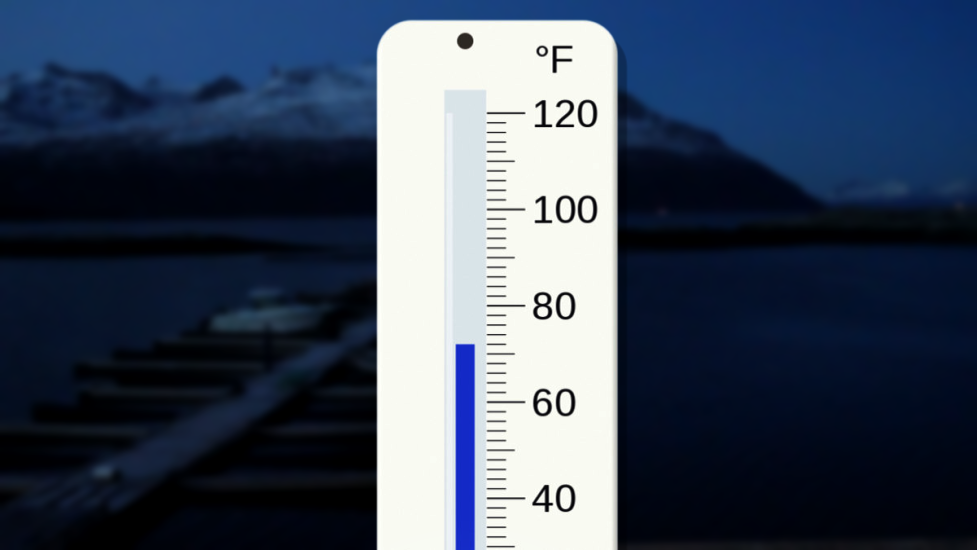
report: 72 (°F)
